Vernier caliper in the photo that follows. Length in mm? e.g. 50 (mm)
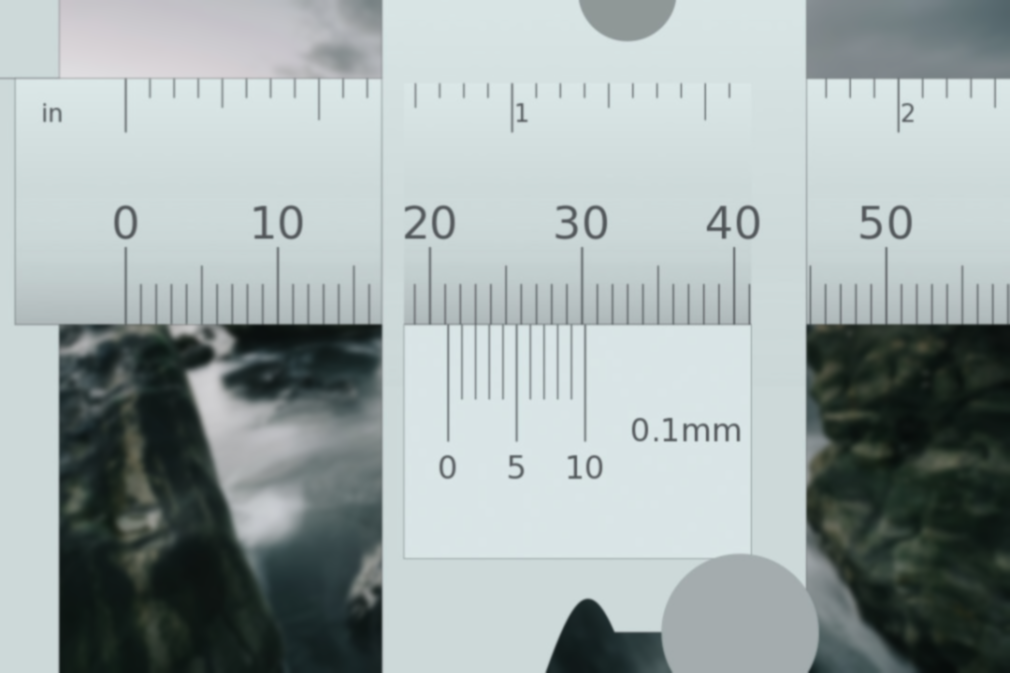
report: 21.2 (mm)
